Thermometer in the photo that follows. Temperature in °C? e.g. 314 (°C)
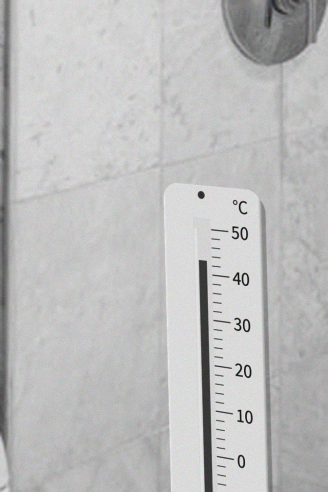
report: 43 (°C)
